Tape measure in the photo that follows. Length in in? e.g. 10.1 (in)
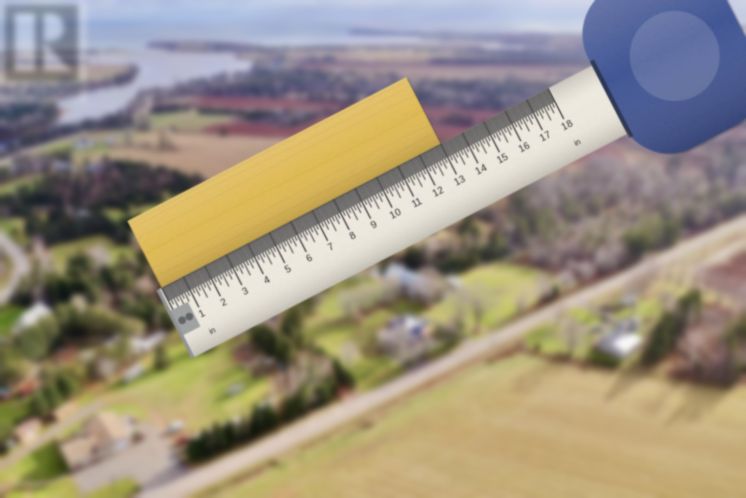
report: 13 (in)
